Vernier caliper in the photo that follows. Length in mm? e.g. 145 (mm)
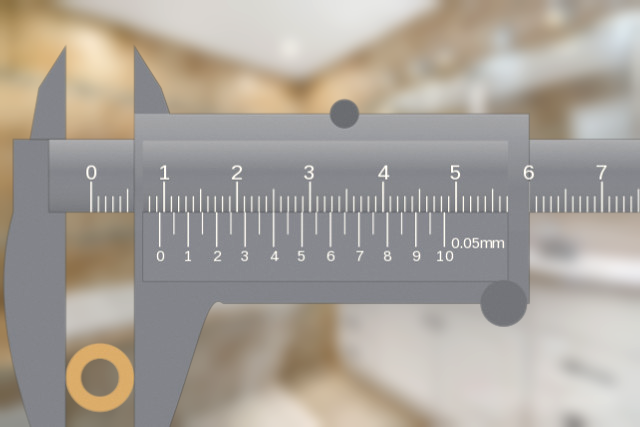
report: 9.4 (mm)
